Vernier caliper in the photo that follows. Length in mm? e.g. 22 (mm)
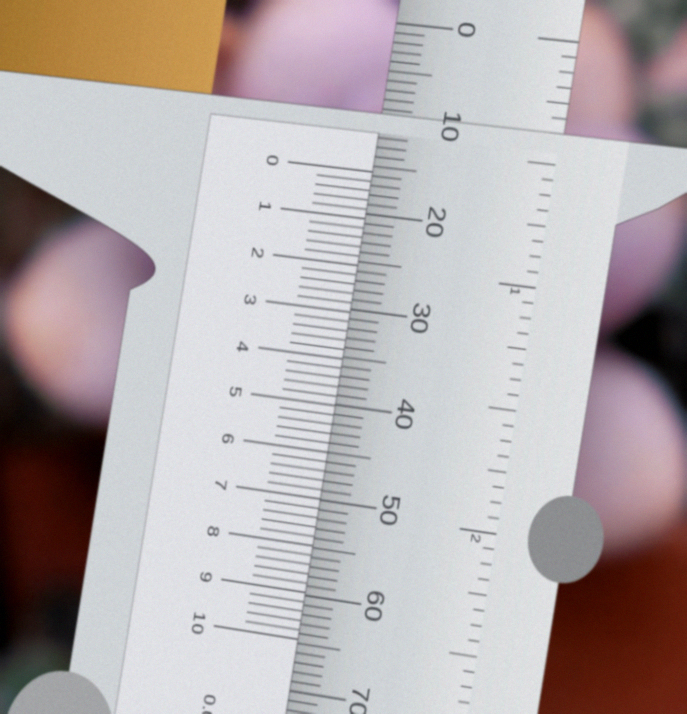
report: 15.6 (mm)
